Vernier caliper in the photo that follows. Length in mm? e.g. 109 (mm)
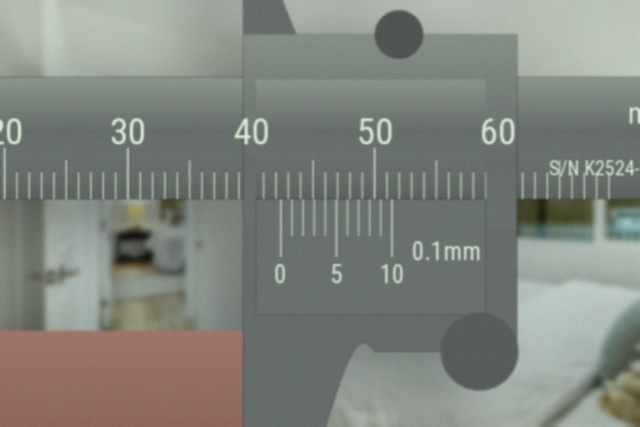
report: 42.4 (mm)
